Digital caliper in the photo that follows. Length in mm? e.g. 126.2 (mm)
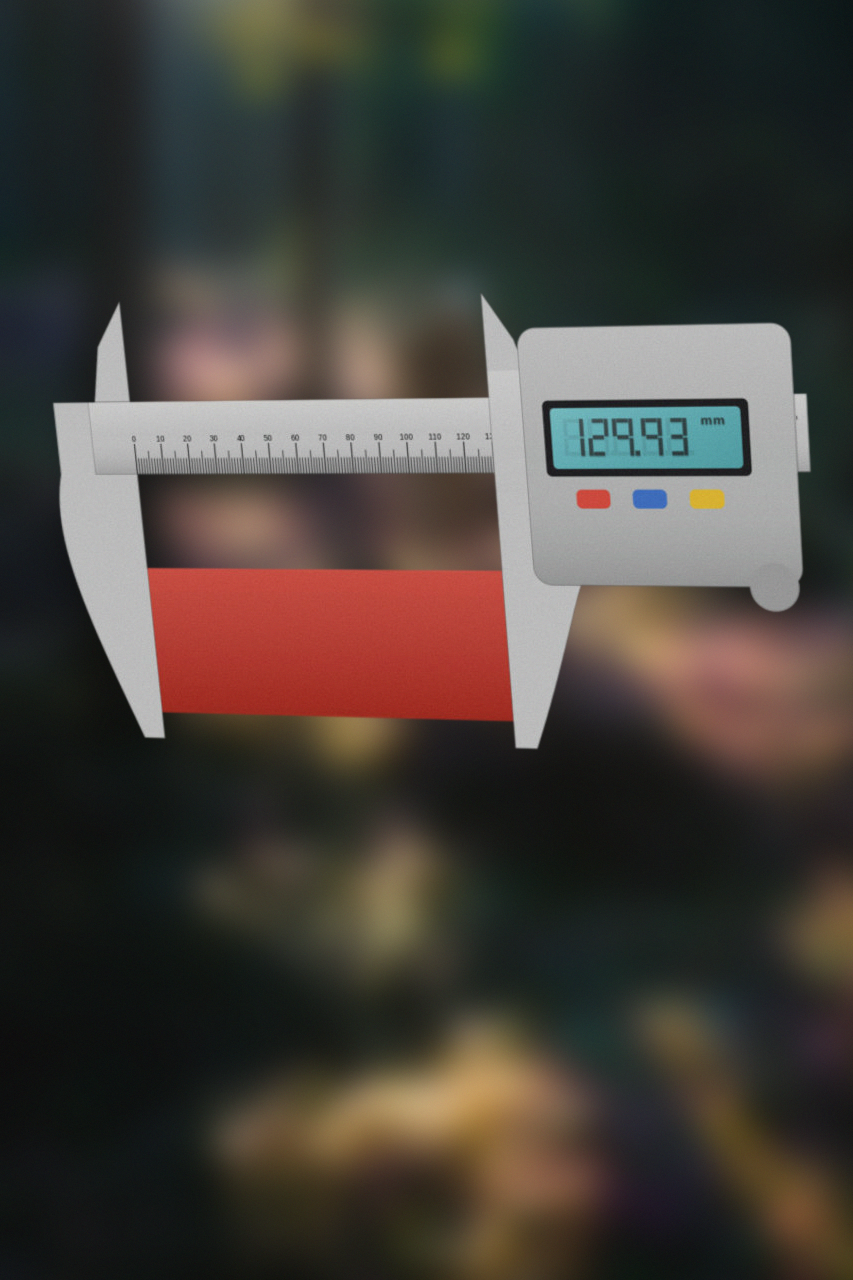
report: 129.93 (mm)
